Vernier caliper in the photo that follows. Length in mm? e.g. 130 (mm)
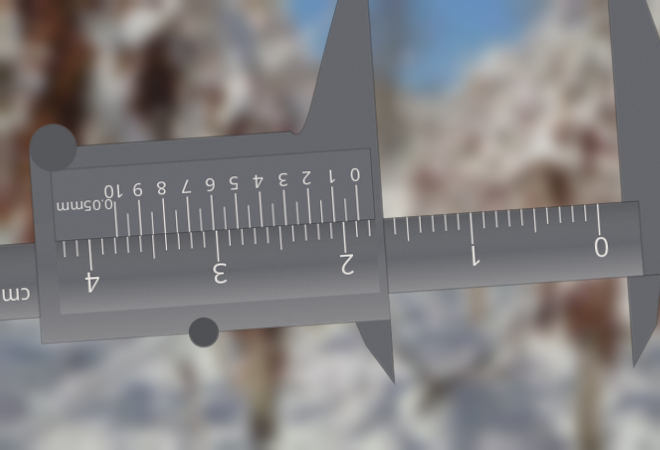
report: 18.8 (mm)
